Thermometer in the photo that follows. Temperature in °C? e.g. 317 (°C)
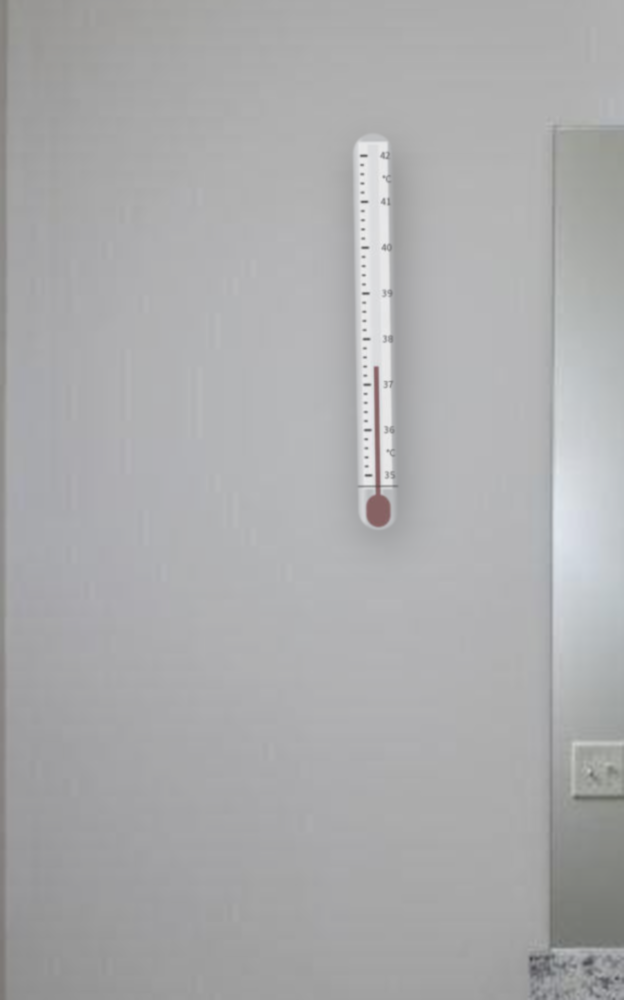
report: 37.4 (°C)
